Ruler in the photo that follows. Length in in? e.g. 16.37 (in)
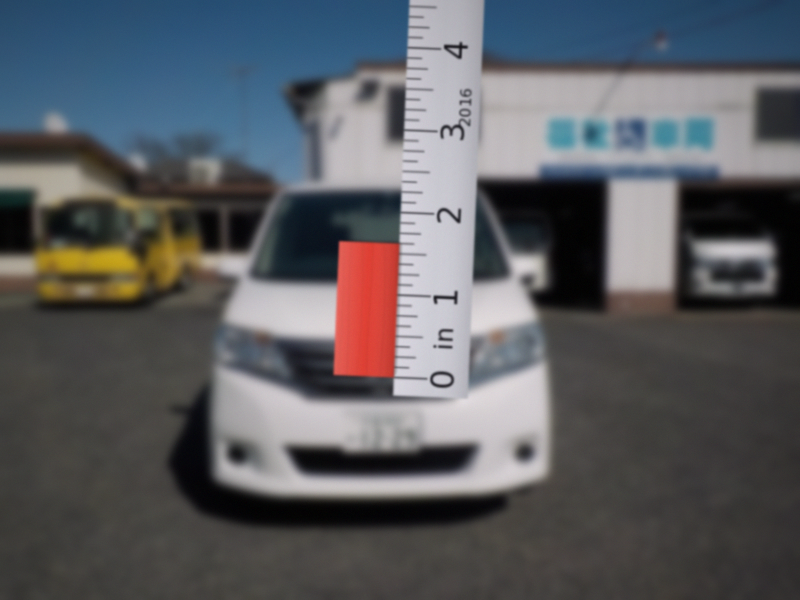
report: 1.625 (in)
